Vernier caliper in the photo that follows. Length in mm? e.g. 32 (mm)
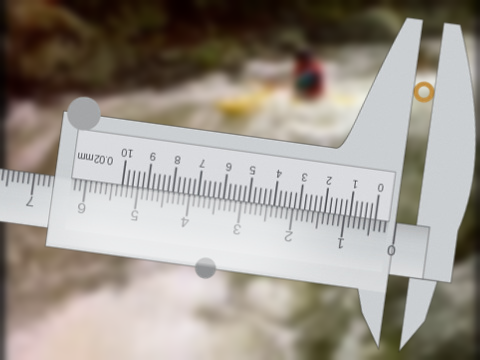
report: 4.0 (mm)
